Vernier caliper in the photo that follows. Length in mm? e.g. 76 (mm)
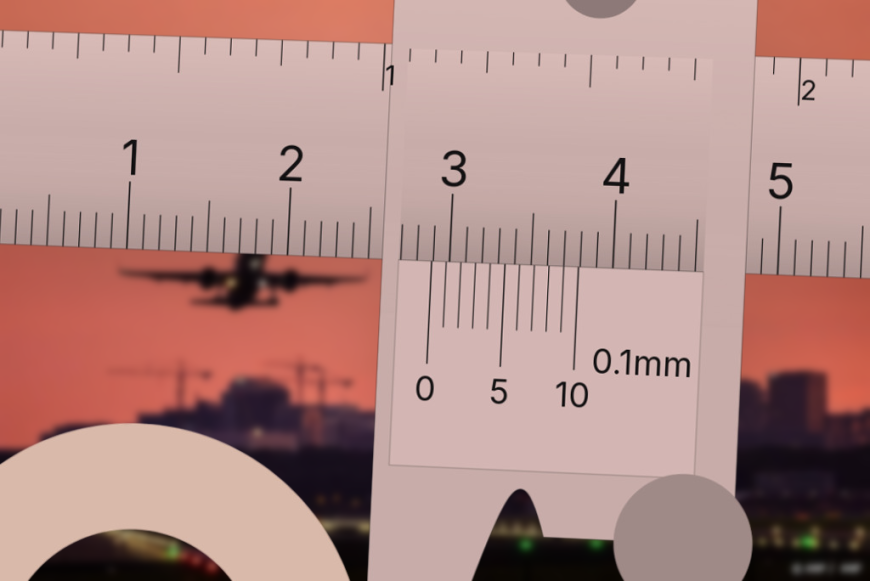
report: 28.9 (mm)
